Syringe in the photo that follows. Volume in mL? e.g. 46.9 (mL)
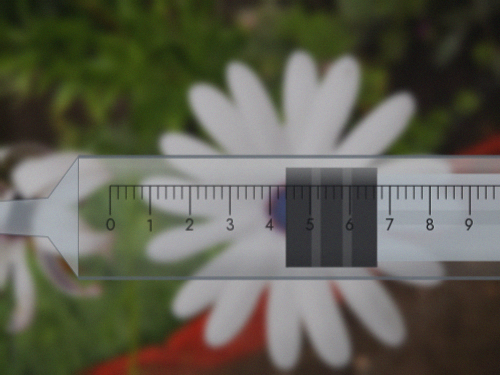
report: 4.4 (mL)
